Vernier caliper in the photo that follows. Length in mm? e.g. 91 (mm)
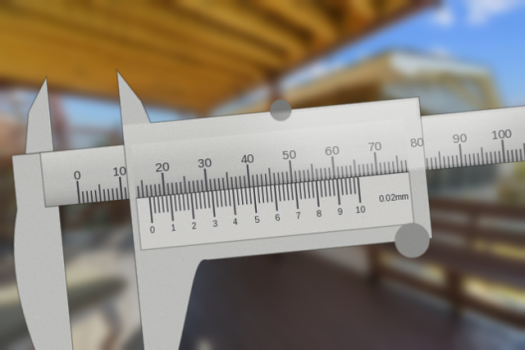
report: 16.5 (mm)
